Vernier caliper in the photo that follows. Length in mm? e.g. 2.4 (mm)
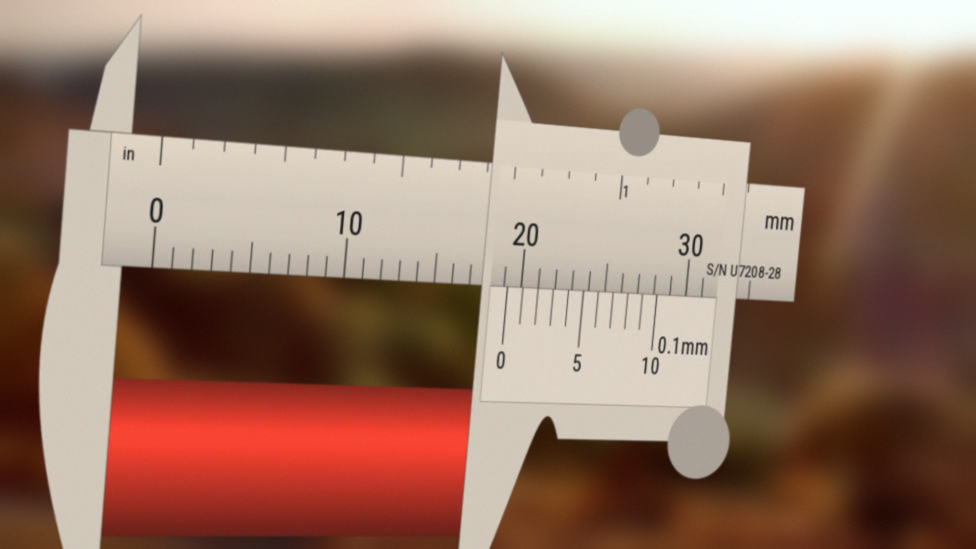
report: 19.2 (mm)
